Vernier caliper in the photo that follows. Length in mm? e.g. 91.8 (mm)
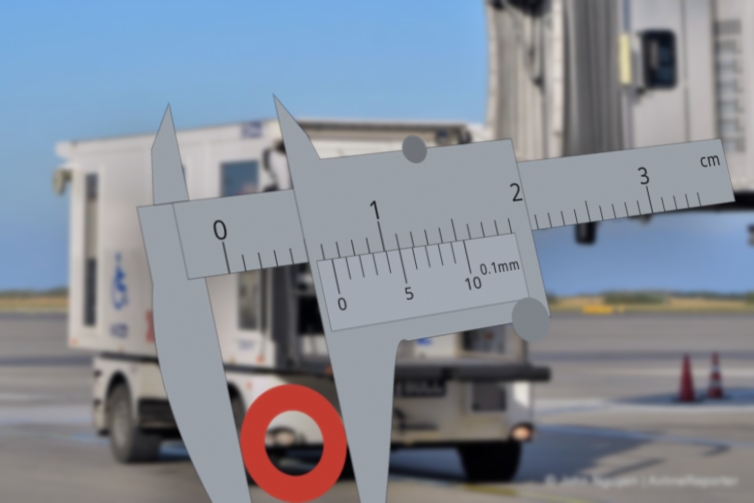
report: 6.5 (mm)
